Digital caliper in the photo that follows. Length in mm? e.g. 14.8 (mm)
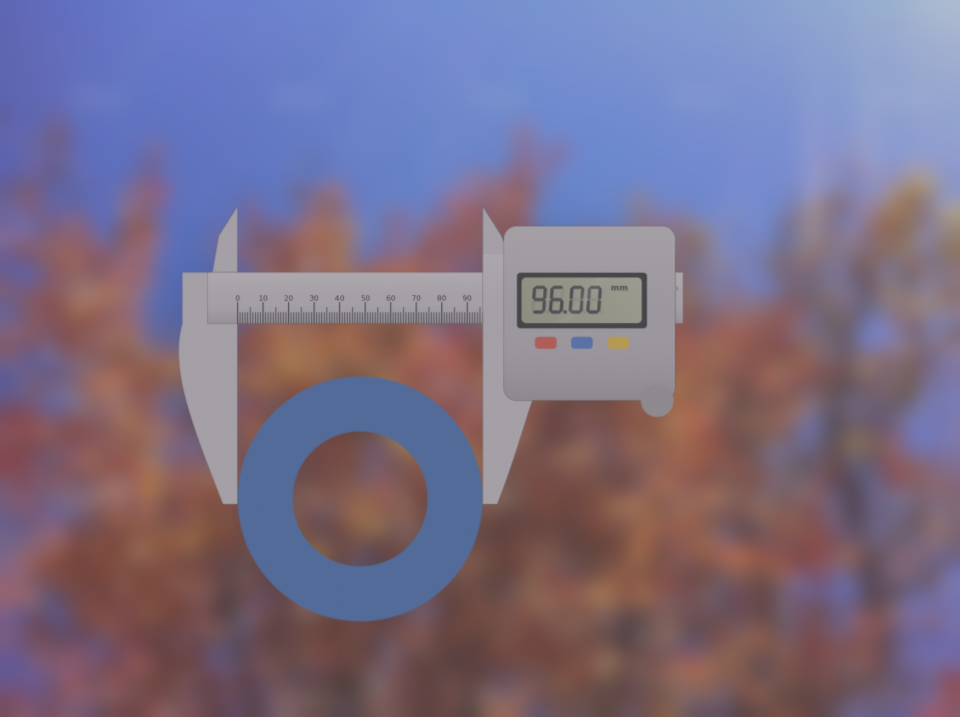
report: 96.00 (mm)
